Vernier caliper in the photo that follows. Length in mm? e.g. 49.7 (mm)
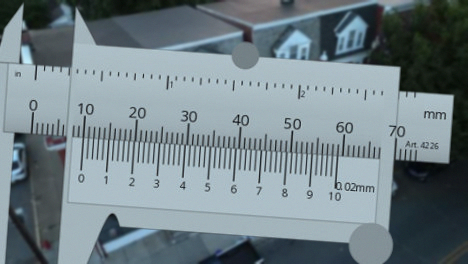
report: 10.0 (mm)
